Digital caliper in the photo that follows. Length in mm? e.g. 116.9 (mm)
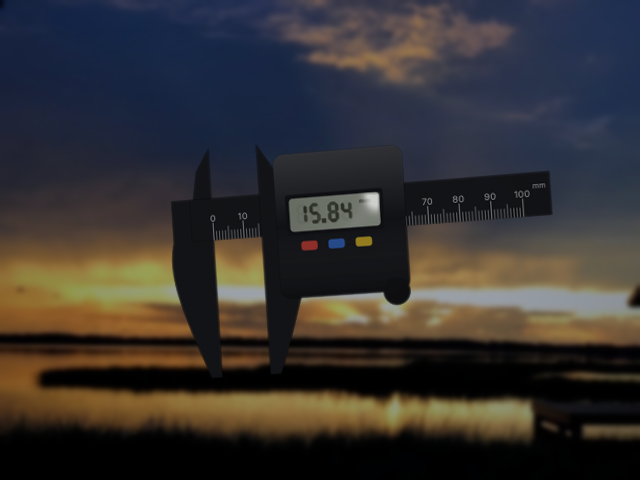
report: 15.84 (mm)
